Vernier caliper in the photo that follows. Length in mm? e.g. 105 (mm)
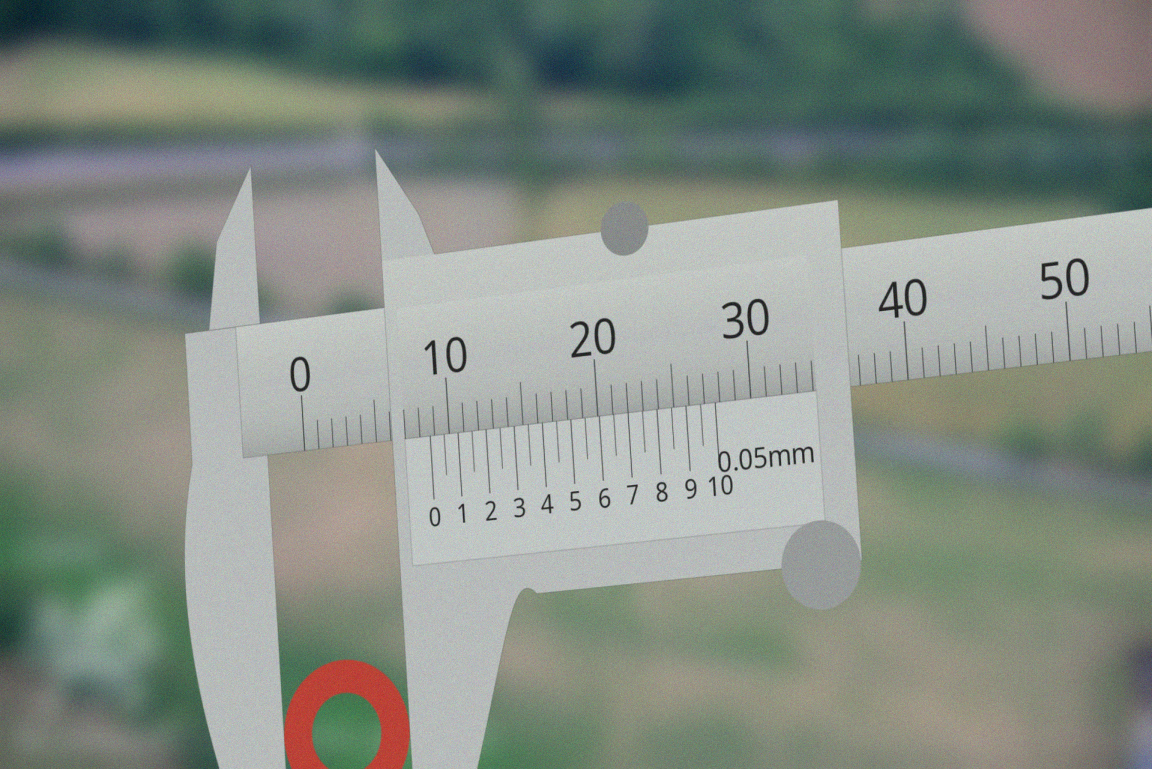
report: 8.7 (mm)
